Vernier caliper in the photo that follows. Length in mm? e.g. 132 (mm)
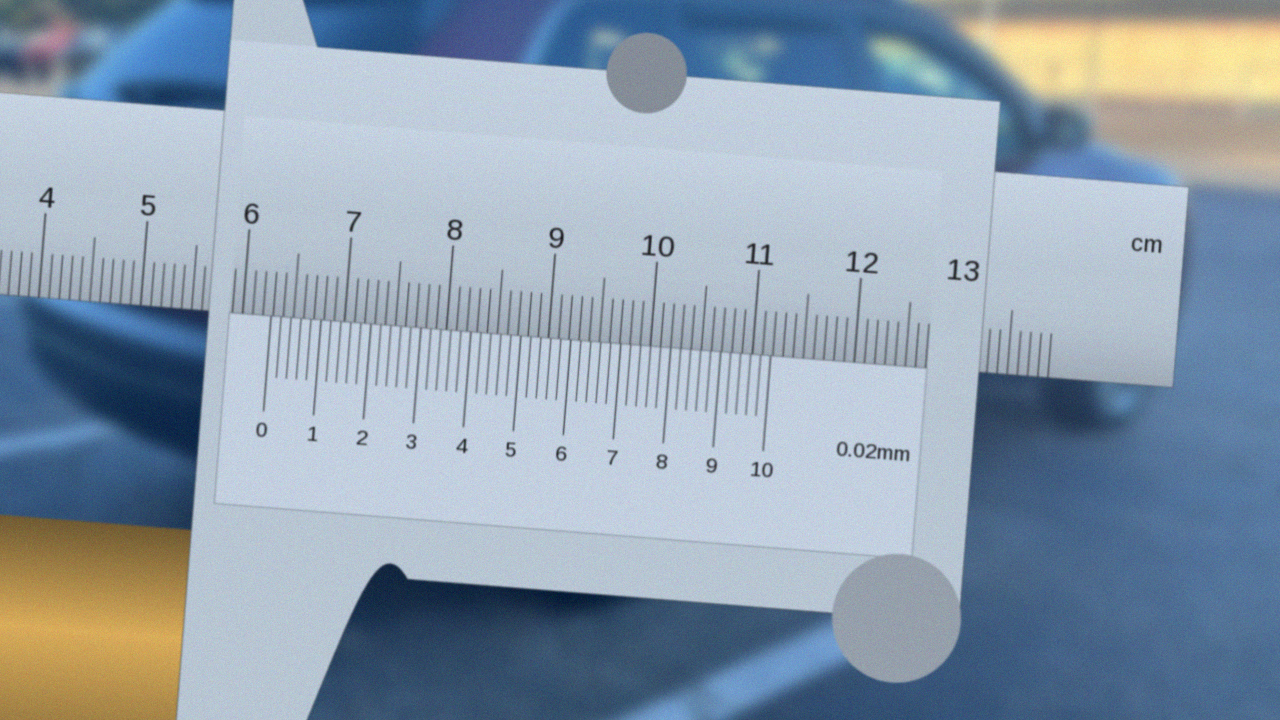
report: 62.8 (mm)
